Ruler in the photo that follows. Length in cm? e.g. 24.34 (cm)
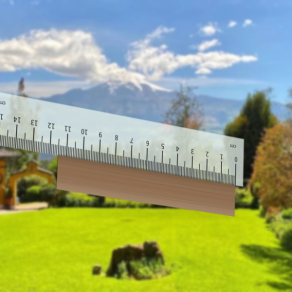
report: 11.5 (cm)
